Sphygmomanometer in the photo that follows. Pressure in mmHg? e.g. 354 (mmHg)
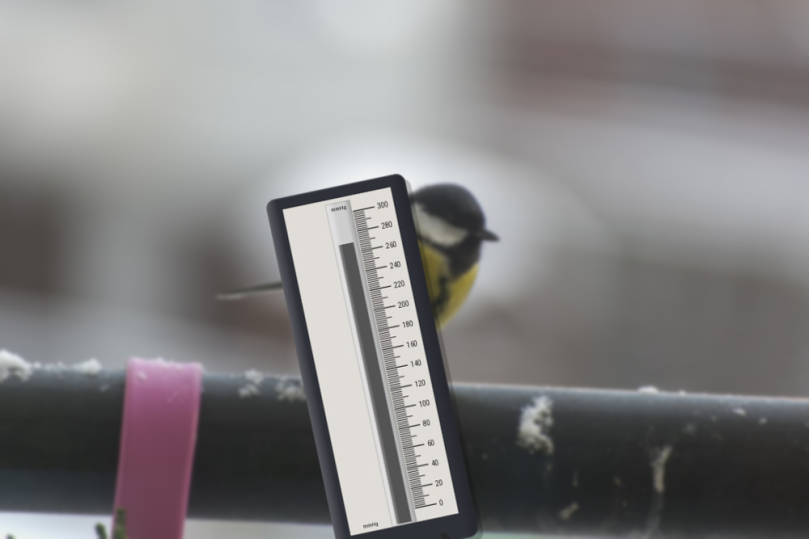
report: 270 (mmHg)
